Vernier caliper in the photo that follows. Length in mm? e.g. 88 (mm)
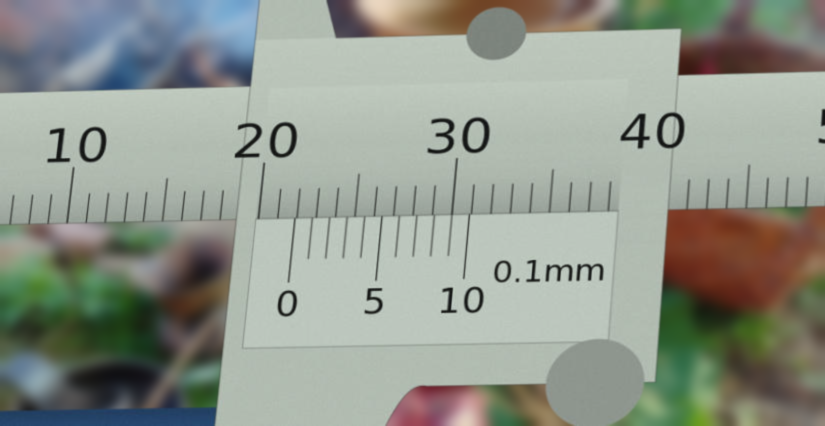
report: 21.9 (mm)
